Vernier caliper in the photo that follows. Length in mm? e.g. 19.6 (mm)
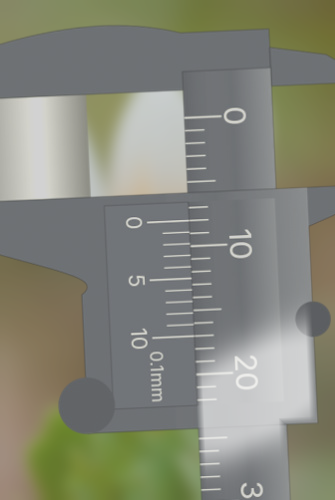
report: 8.0 (mm)
